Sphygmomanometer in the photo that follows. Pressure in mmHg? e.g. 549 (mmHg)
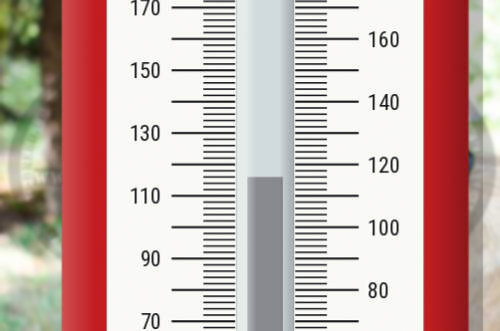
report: 116 (mmHg)
